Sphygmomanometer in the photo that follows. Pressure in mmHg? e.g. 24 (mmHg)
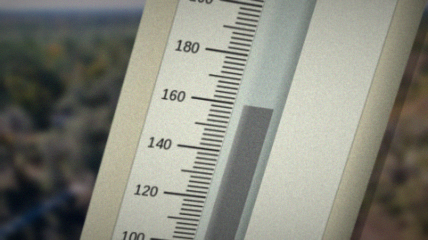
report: 160 (mmHg)
